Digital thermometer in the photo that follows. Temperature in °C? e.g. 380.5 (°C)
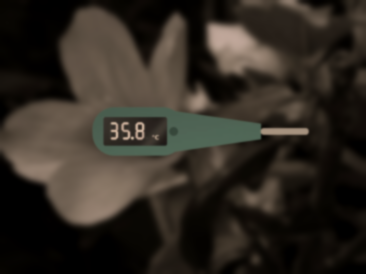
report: 35.8 (°C)
